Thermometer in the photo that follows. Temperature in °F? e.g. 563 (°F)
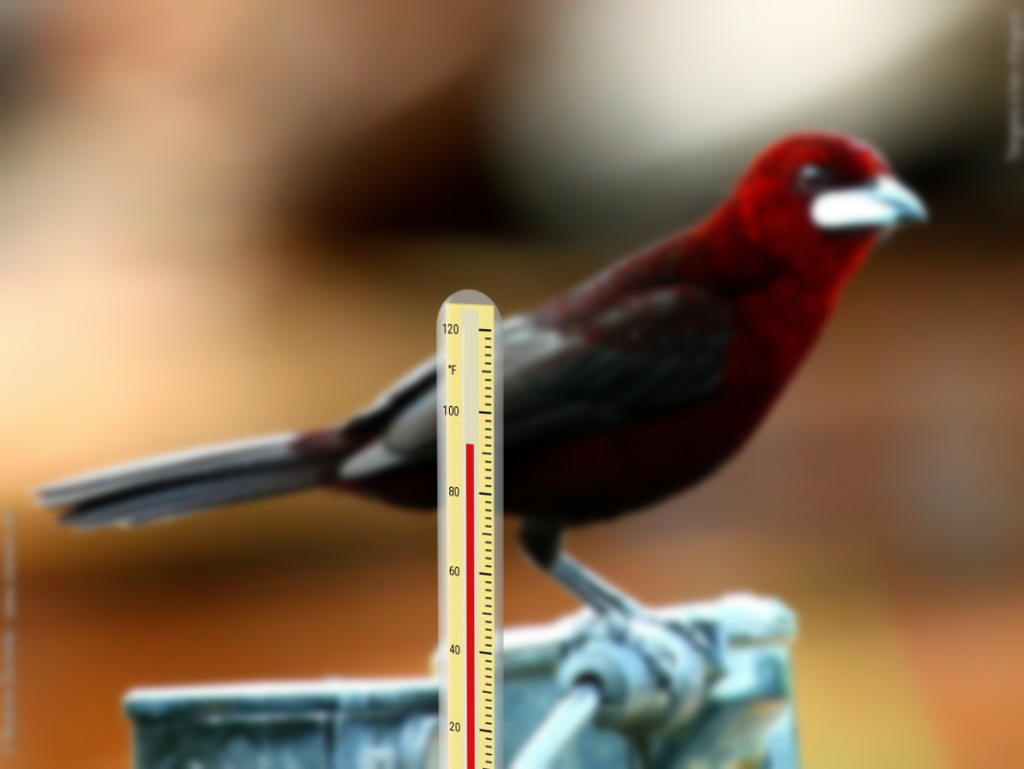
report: 92 (°F)
